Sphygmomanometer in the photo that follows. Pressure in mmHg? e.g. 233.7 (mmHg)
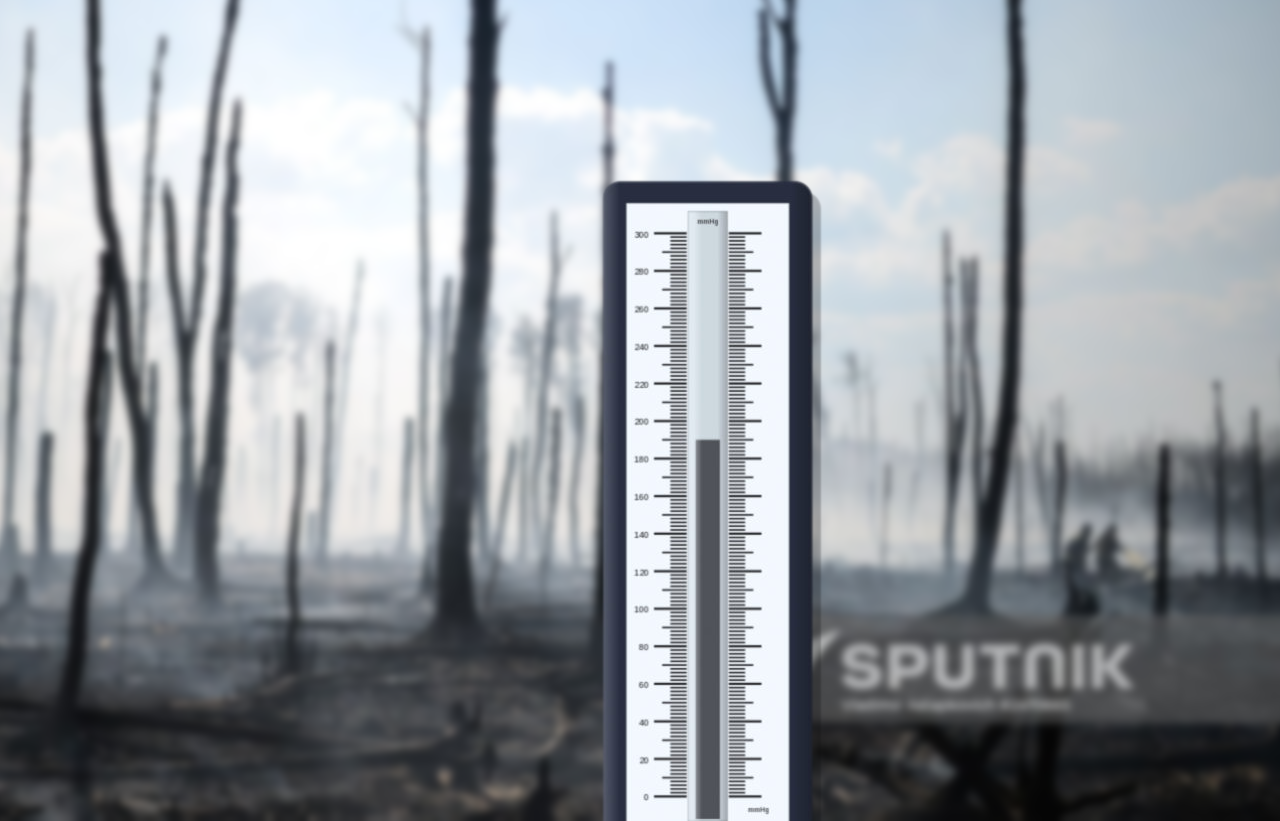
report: 190 (mmHg)
